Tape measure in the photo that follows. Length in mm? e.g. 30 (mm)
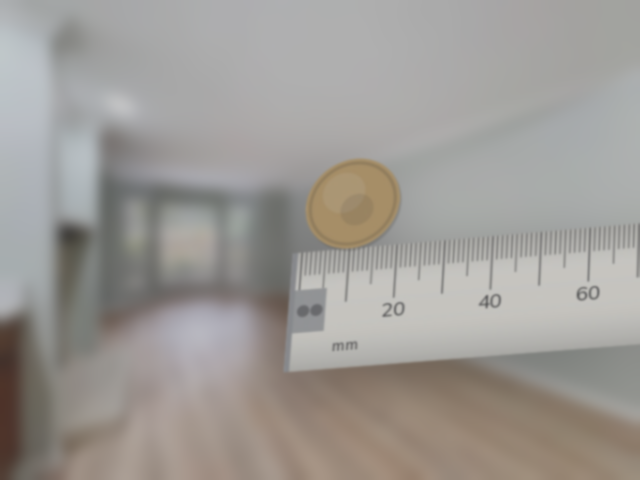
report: 20 (mm)
